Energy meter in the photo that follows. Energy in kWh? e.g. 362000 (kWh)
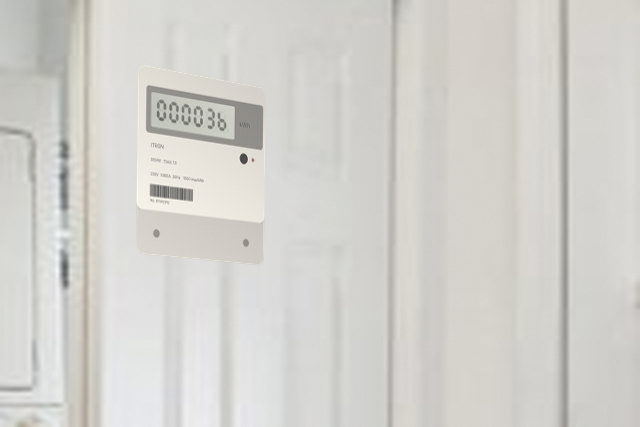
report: 36 (kWh)
